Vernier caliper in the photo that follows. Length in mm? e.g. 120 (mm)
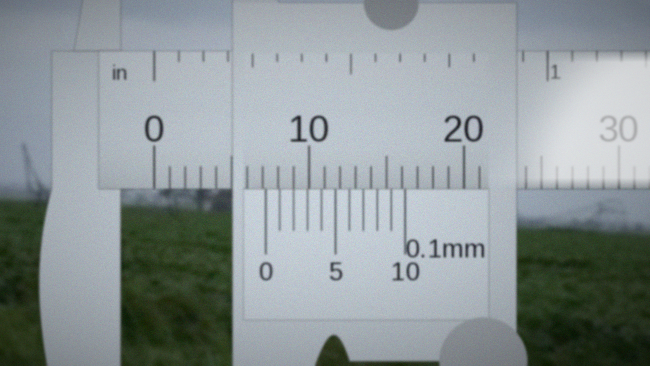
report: 7.2 (mm)
